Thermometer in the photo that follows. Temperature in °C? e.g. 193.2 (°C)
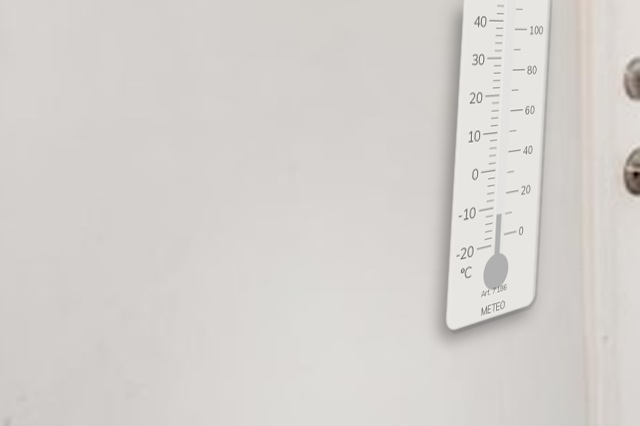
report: -12 (°C)
